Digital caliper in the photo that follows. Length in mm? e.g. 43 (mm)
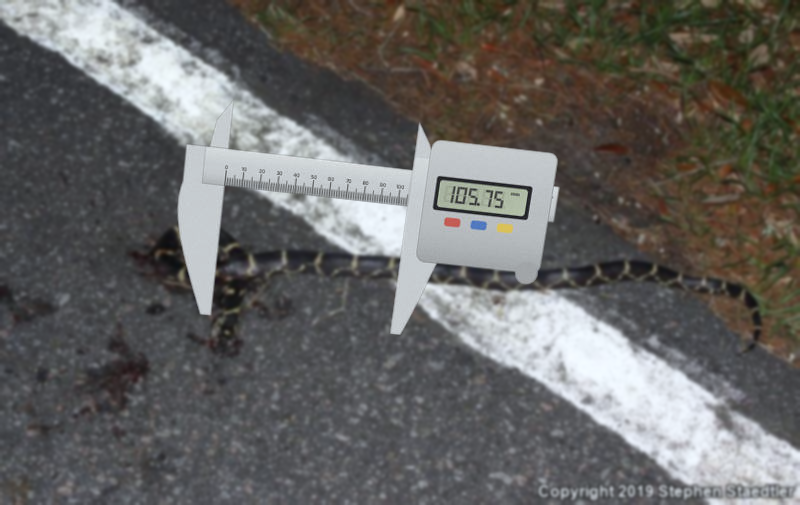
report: 105.75 (mm)
